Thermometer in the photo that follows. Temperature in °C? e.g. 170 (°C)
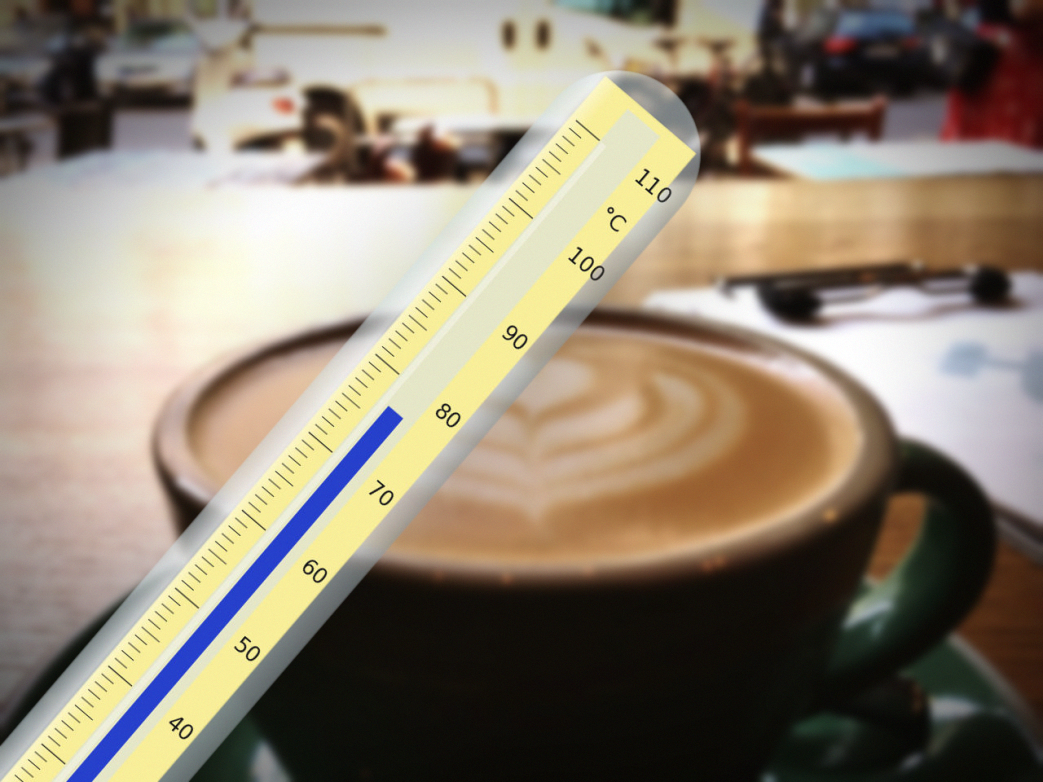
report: 77 (°C)
